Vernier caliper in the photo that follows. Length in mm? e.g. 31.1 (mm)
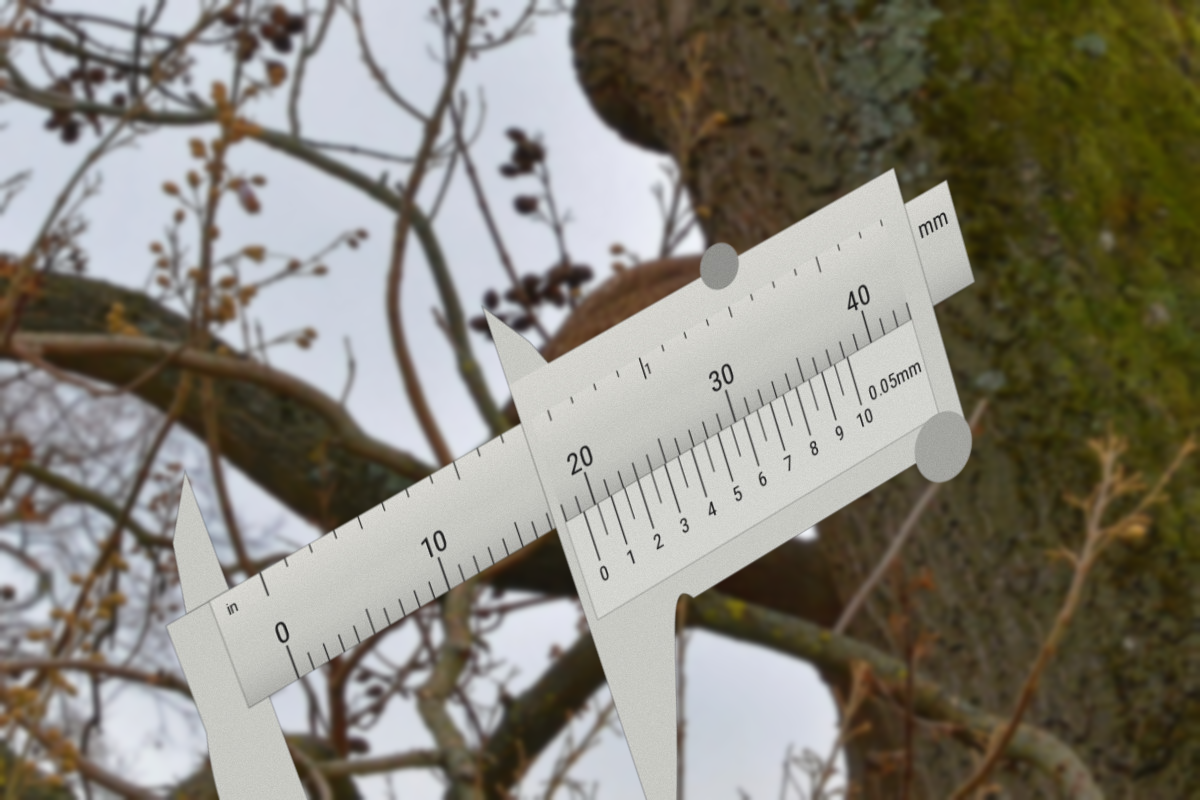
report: 19.2 (mm)
